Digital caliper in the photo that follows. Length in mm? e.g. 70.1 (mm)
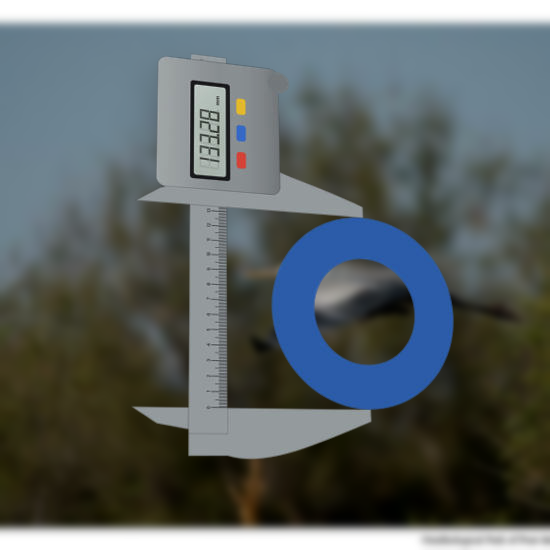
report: 133.28 (mm)
